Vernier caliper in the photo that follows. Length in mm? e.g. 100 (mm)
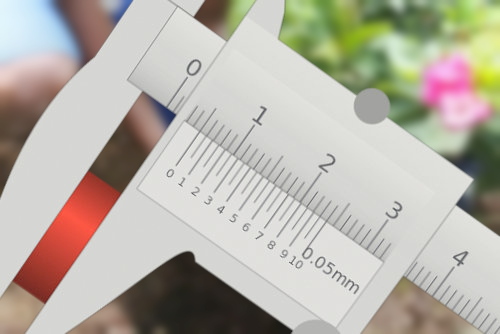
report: 5.0 (mm)
